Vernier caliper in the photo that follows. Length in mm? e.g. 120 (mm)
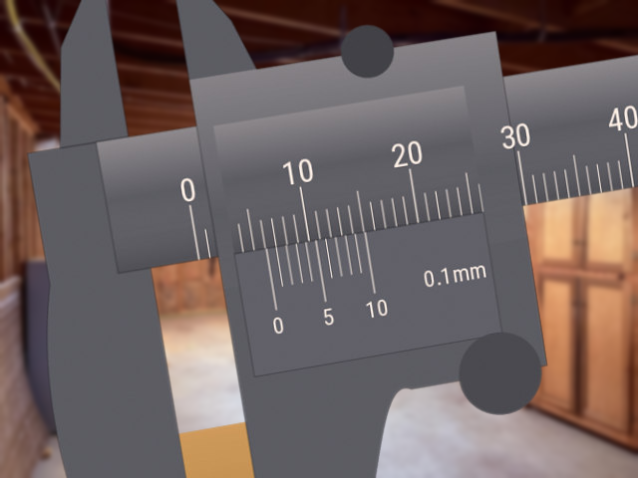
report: 6.1 (mm)
